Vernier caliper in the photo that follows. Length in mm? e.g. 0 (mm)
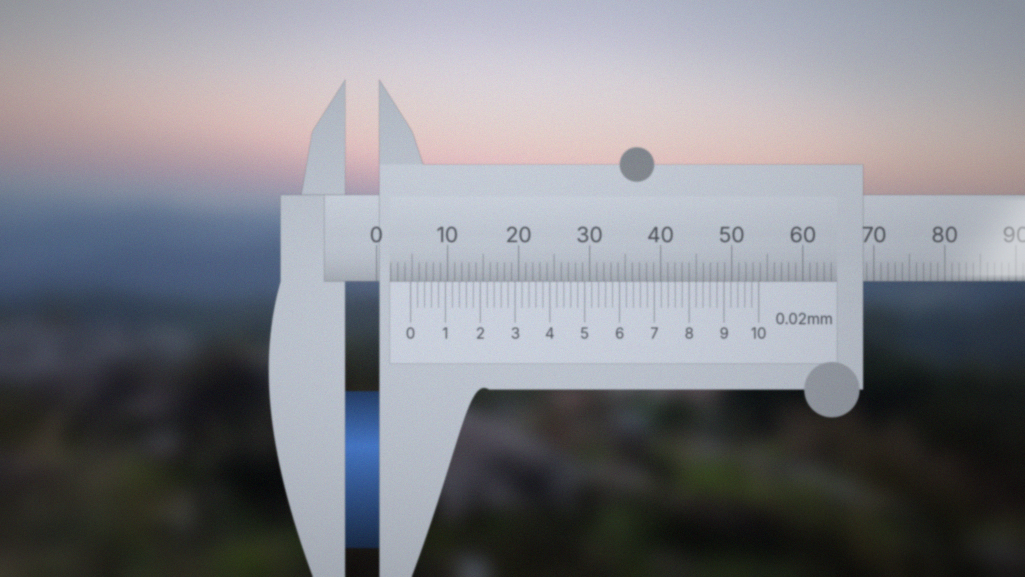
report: 4.8 (mm)
